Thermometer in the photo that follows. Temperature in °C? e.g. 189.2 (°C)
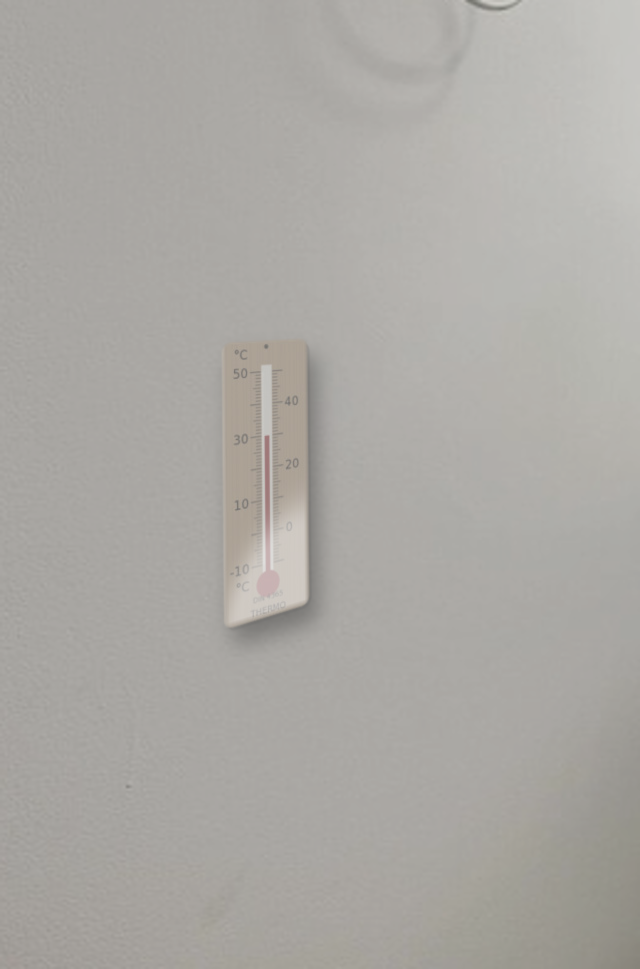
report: 30 (°C)
